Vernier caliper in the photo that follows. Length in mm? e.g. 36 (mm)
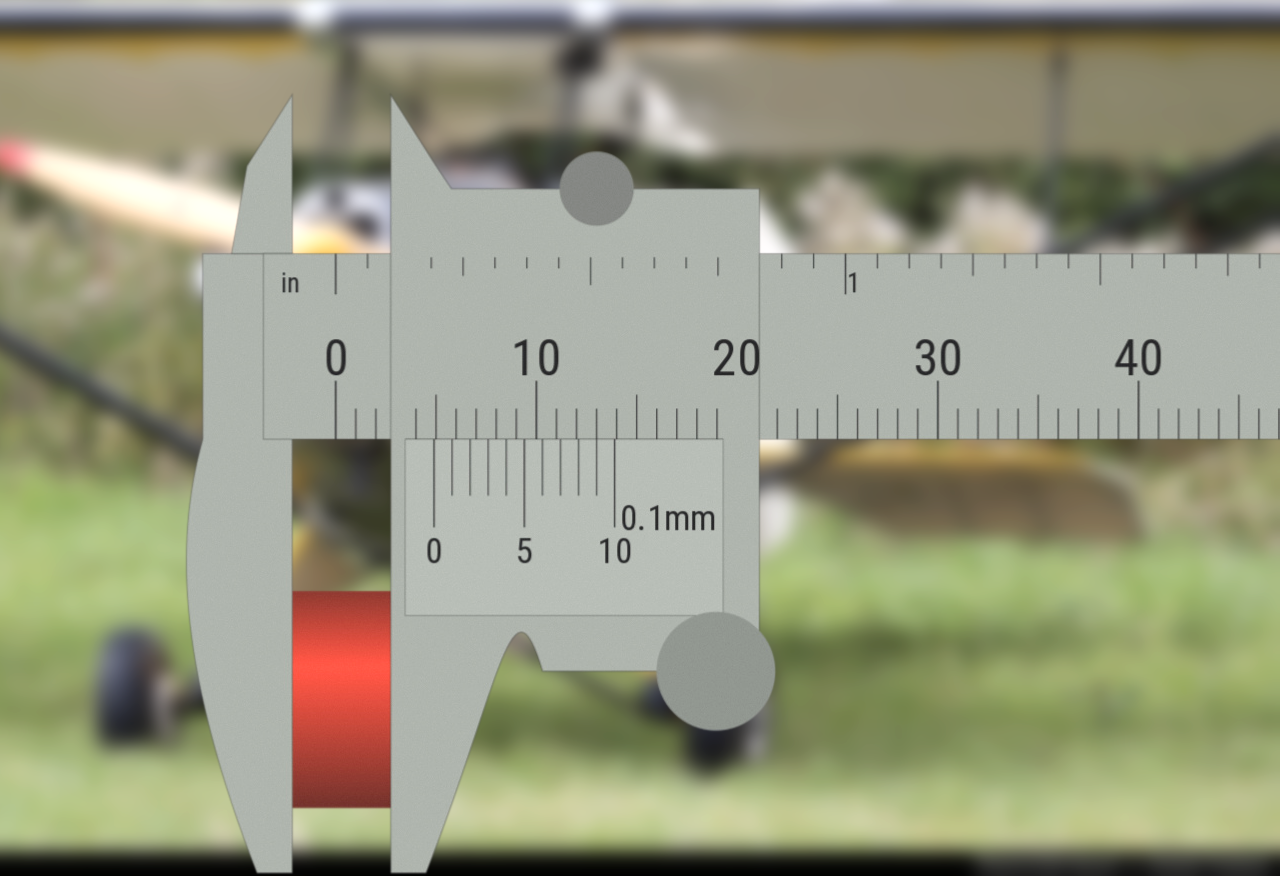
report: 4.9 (mm)
